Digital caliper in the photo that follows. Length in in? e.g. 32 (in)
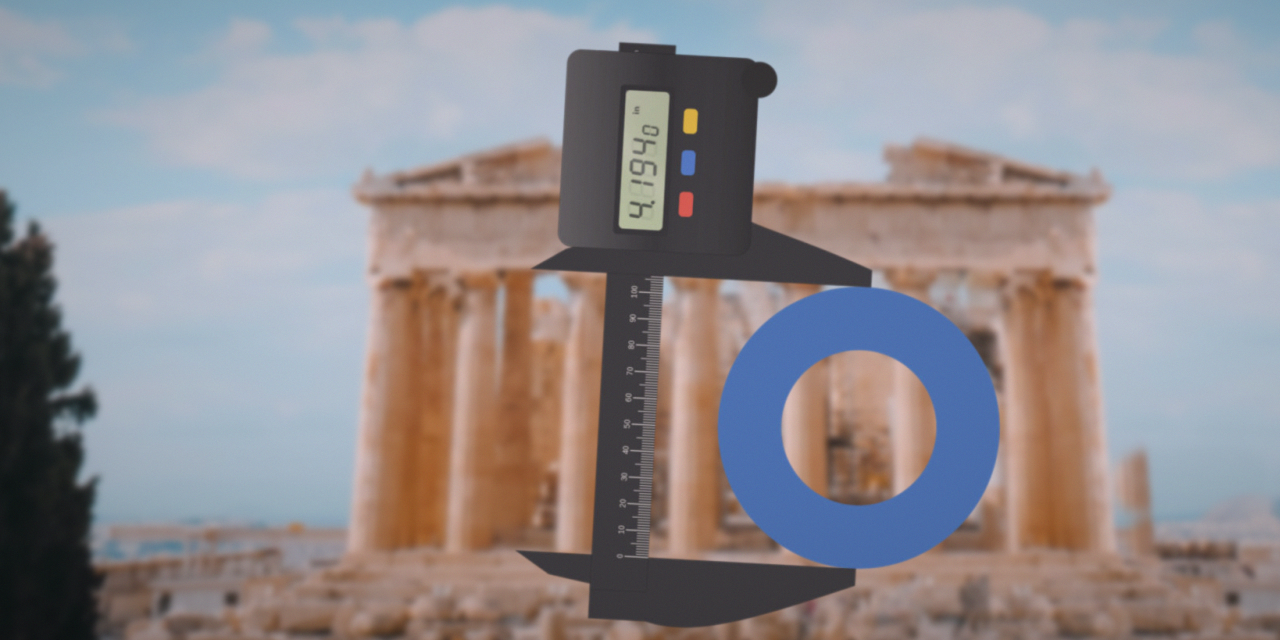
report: 4.1940 (in)
